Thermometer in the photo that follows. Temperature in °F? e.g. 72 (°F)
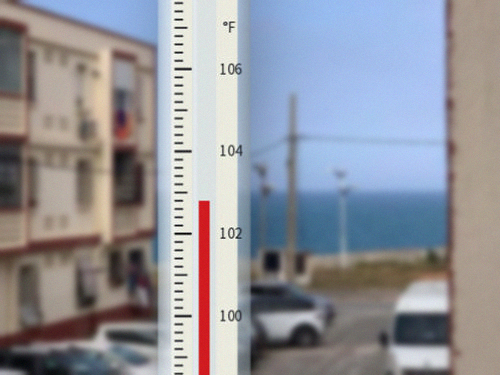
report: 102.8 (°F)
